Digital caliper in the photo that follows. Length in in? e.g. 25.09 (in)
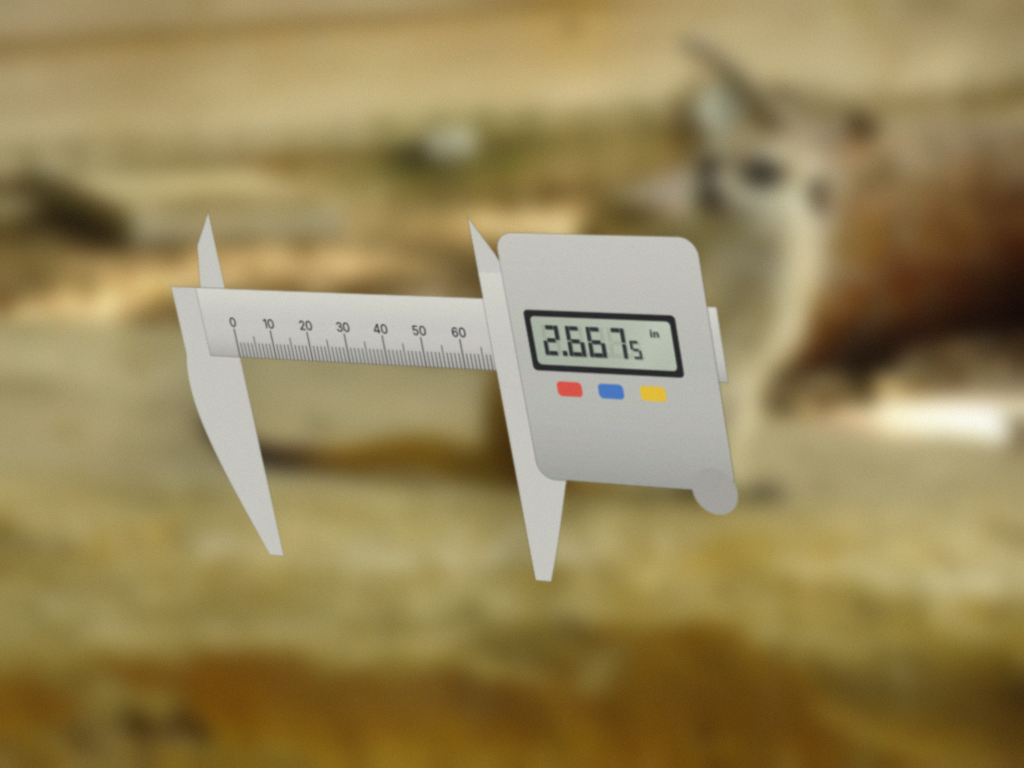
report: 2.6675 (in)
